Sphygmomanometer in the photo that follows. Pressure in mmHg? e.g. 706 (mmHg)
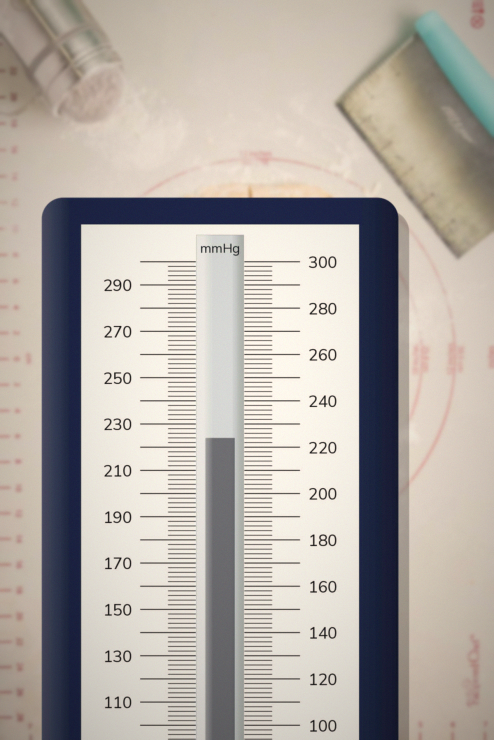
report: 224 (mmHg)
